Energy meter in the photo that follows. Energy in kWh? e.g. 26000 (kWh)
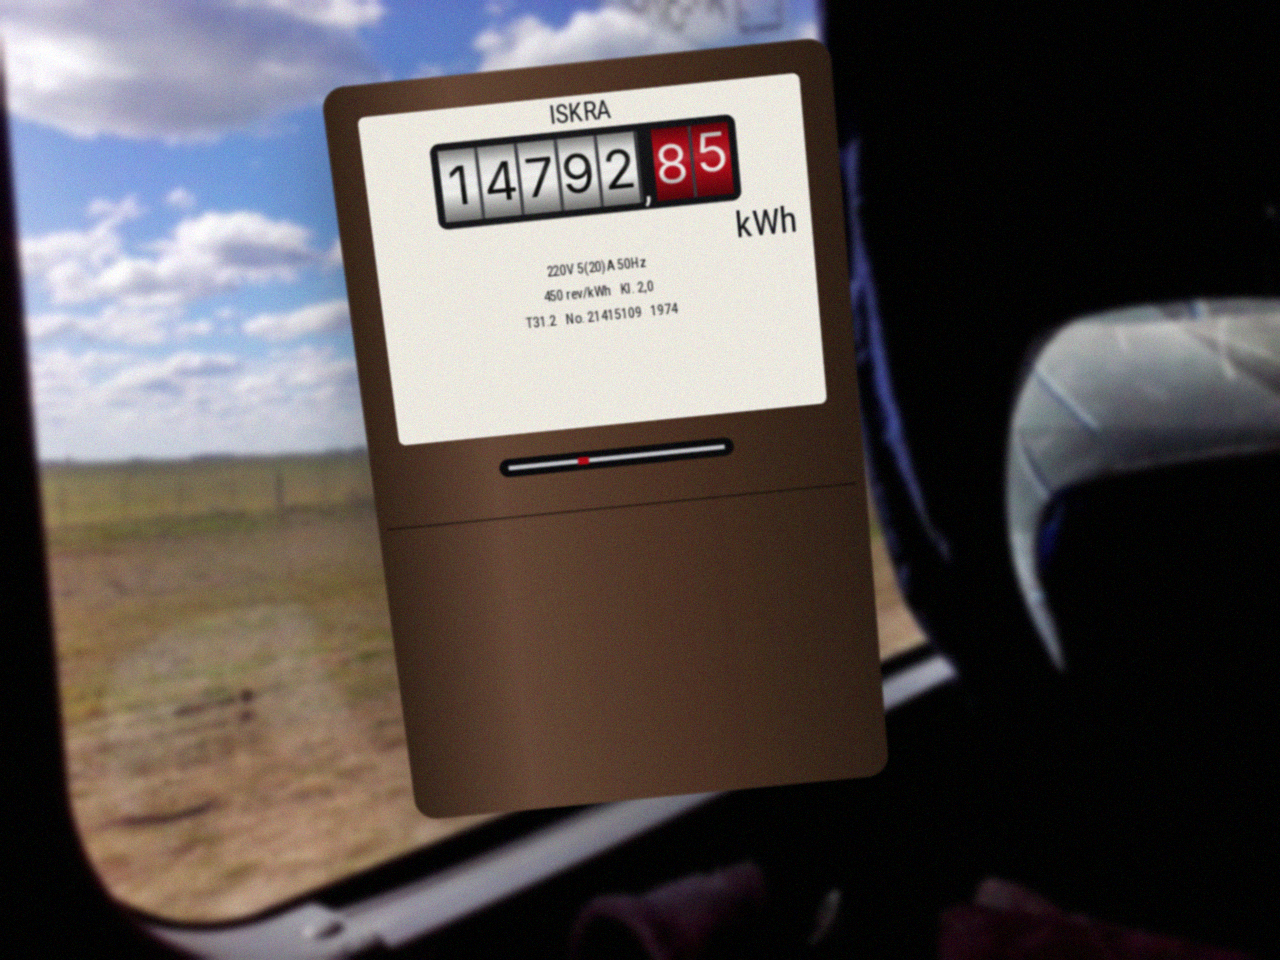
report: 14792.85 (kWh)
